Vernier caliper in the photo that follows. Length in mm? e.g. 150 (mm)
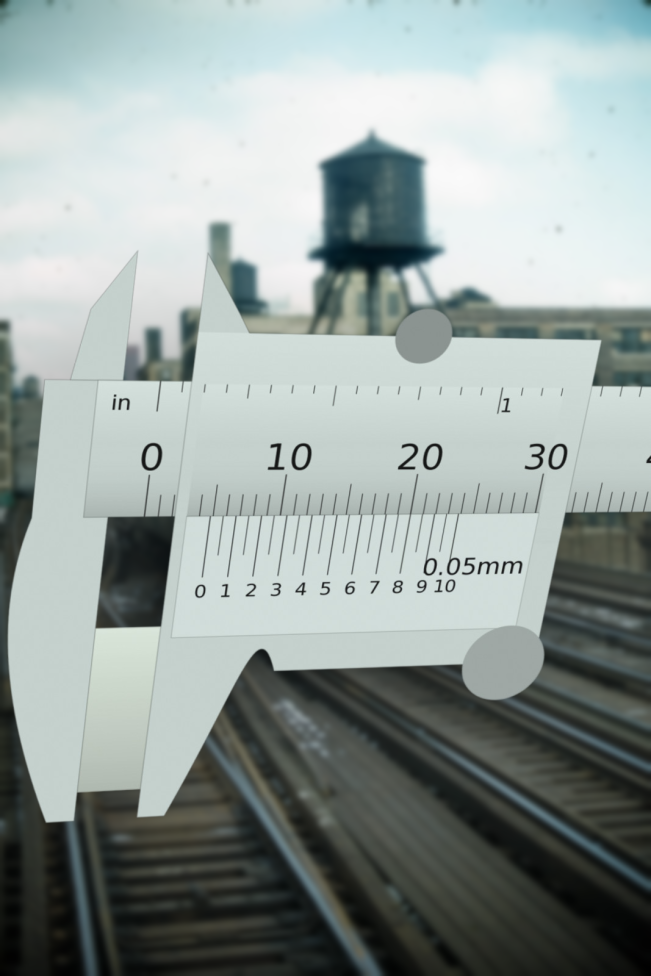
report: 4.8 (mm)
